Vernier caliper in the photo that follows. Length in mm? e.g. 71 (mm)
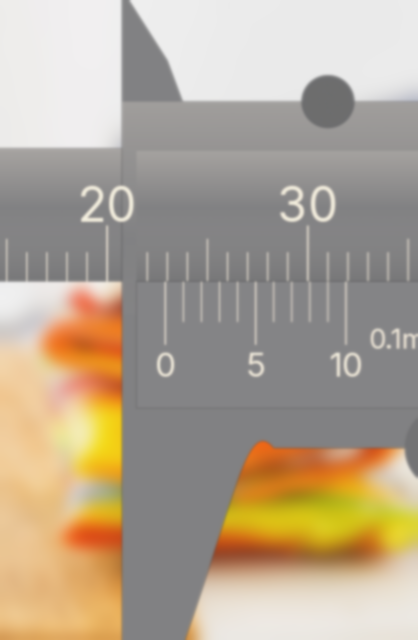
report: 22.9 (mm)
